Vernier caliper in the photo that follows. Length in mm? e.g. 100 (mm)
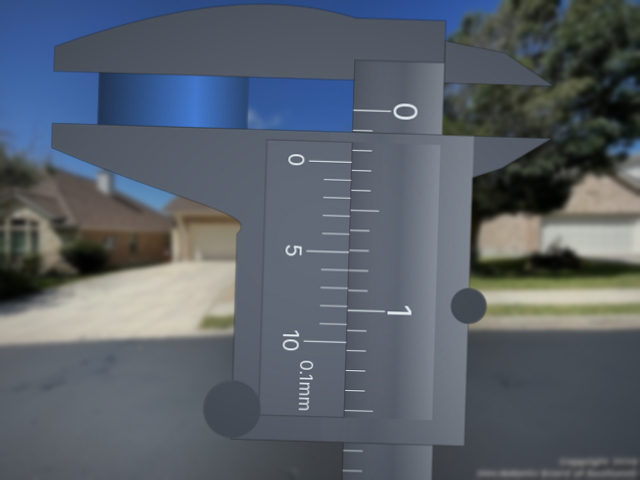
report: 2.6 (mm)
